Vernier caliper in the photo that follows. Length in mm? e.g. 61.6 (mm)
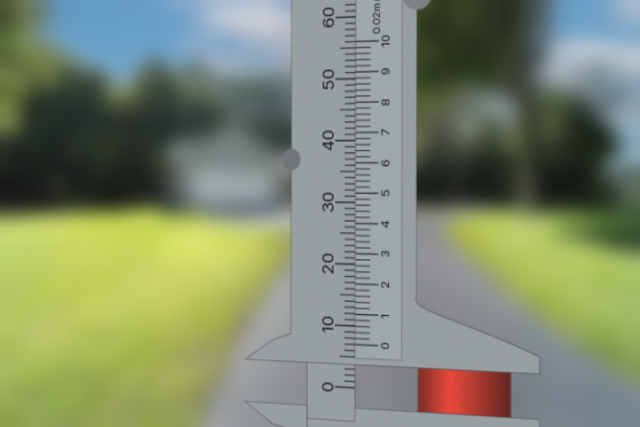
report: 7.0 (mm)
